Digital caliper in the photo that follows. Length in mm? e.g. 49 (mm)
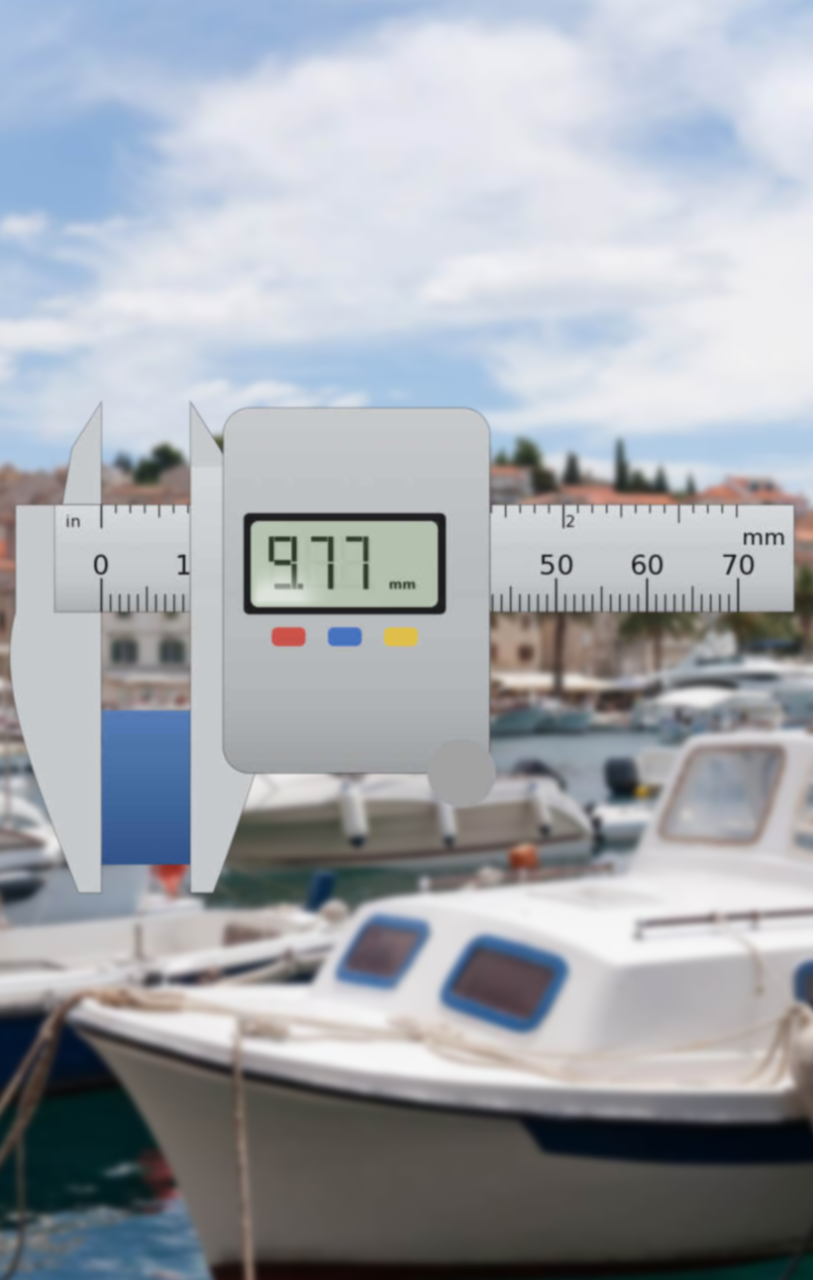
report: 9.77 (mm)
